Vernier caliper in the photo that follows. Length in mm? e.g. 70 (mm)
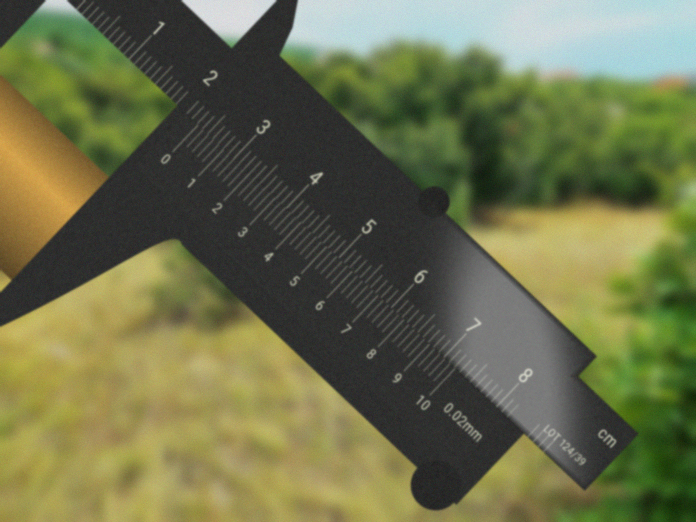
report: 23.2 (mm)
